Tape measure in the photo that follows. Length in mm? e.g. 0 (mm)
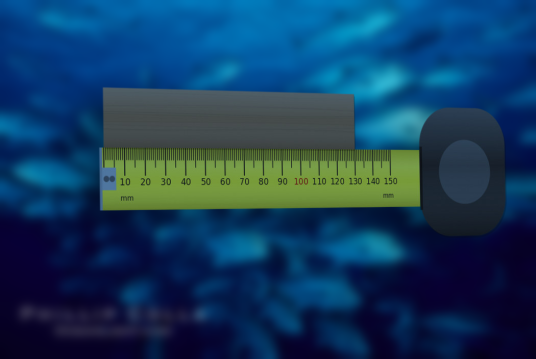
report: 130 (mm)
